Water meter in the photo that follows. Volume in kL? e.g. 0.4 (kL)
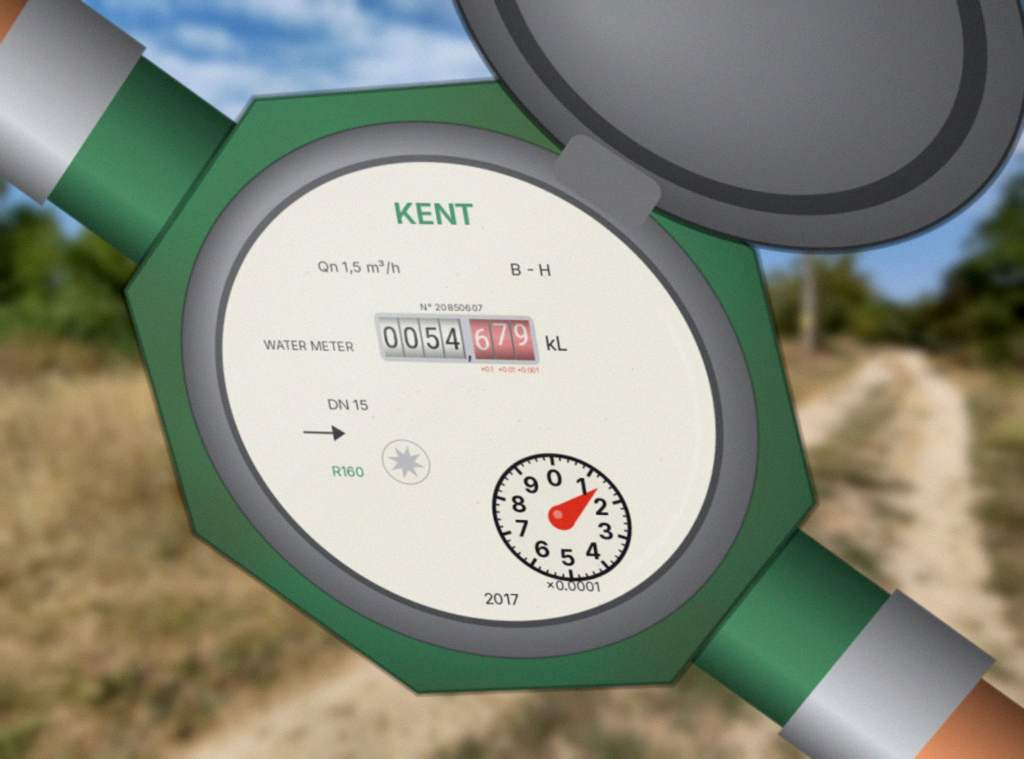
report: 54.6791 (kL)
